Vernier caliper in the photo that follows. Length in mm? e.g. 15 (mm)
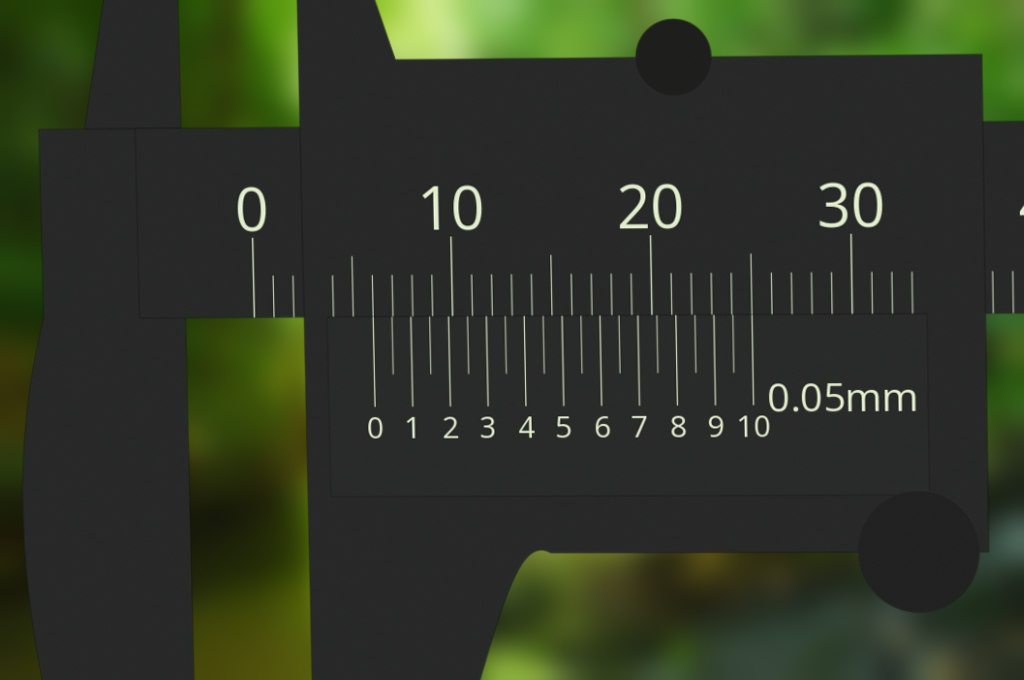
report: 6.0 (mm)
